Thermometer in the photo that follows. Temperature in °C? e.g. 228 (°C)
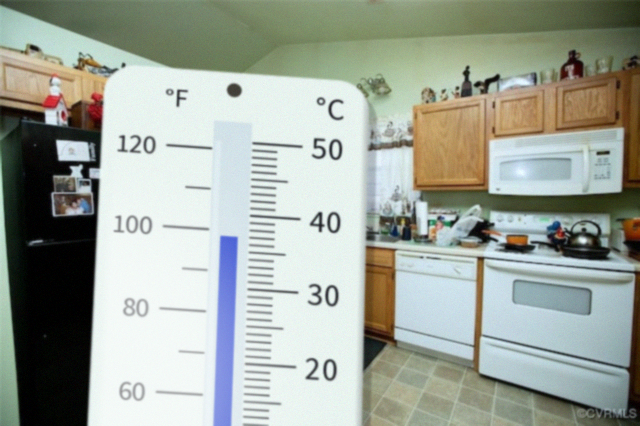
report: 37 (°C)
